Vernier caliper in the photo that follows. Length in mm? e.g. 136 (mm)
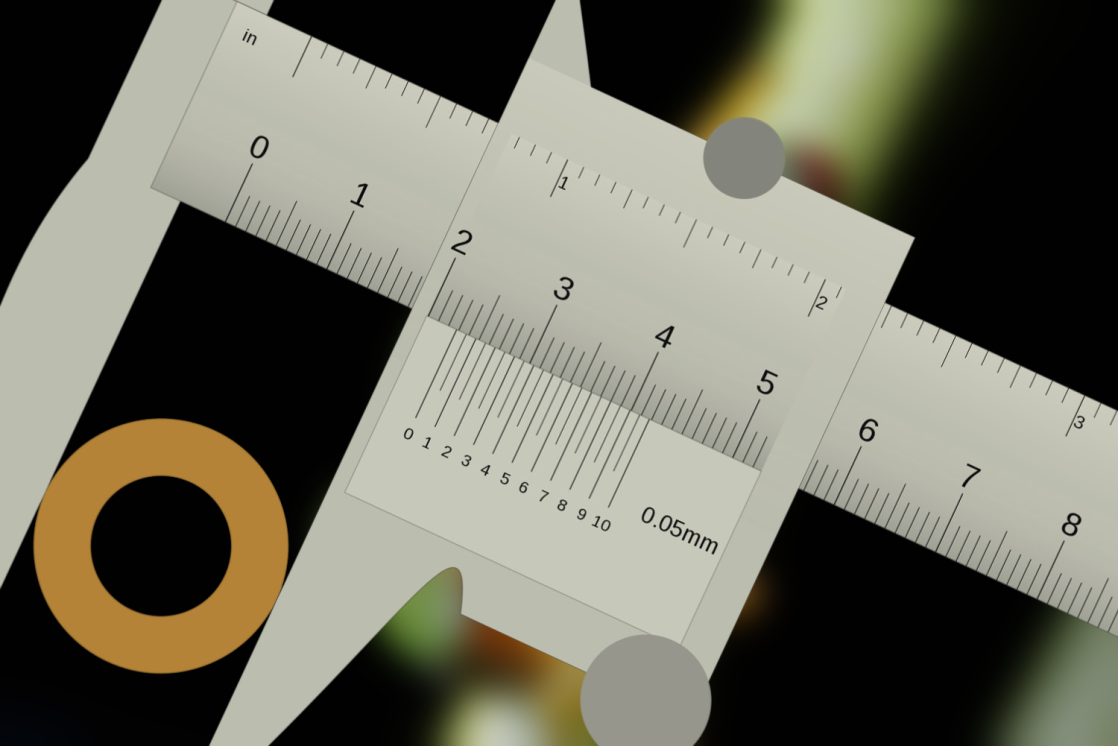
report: 22.8 (mm)
